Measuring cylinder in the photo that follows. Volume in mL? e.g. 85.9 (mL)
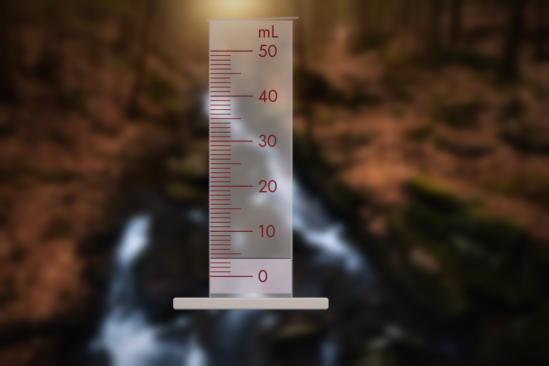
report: 4 (mL)
